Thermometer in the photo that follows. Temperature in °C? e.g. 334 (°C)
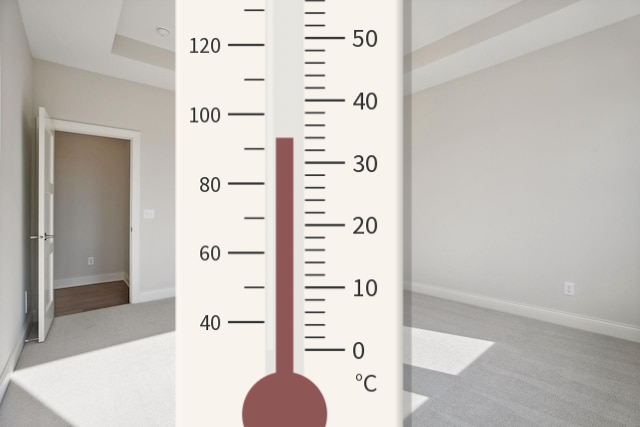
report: 34 (°C)
